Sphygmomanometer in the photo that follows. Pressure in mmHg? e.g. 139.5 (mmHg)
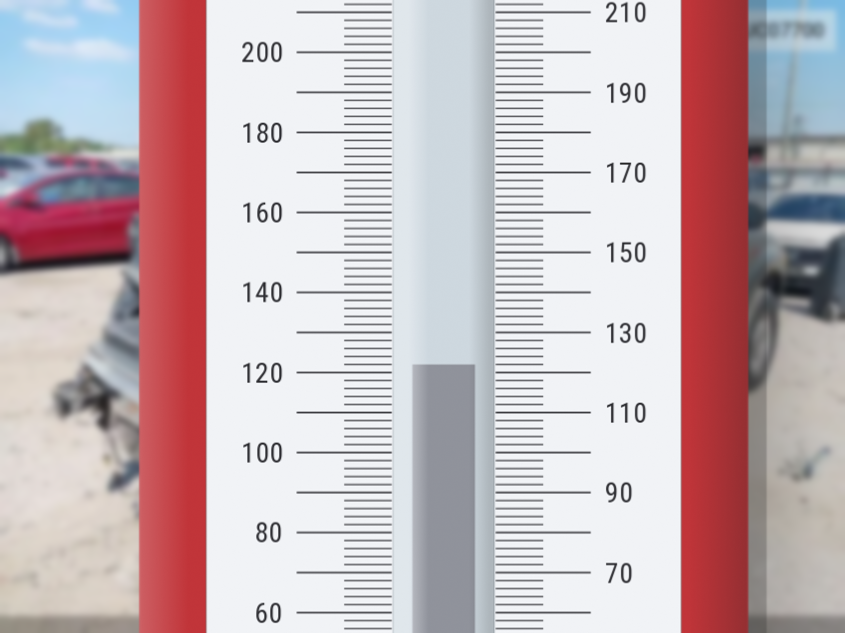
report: 122 (mmHg)
